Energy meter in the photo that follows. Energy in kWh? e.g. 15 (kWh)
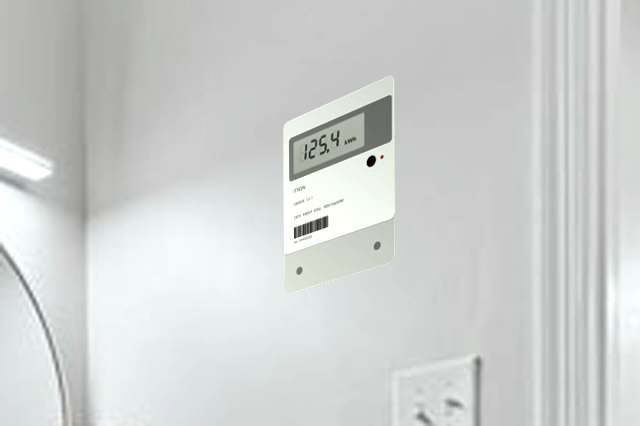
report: 125.4 (kWh)
